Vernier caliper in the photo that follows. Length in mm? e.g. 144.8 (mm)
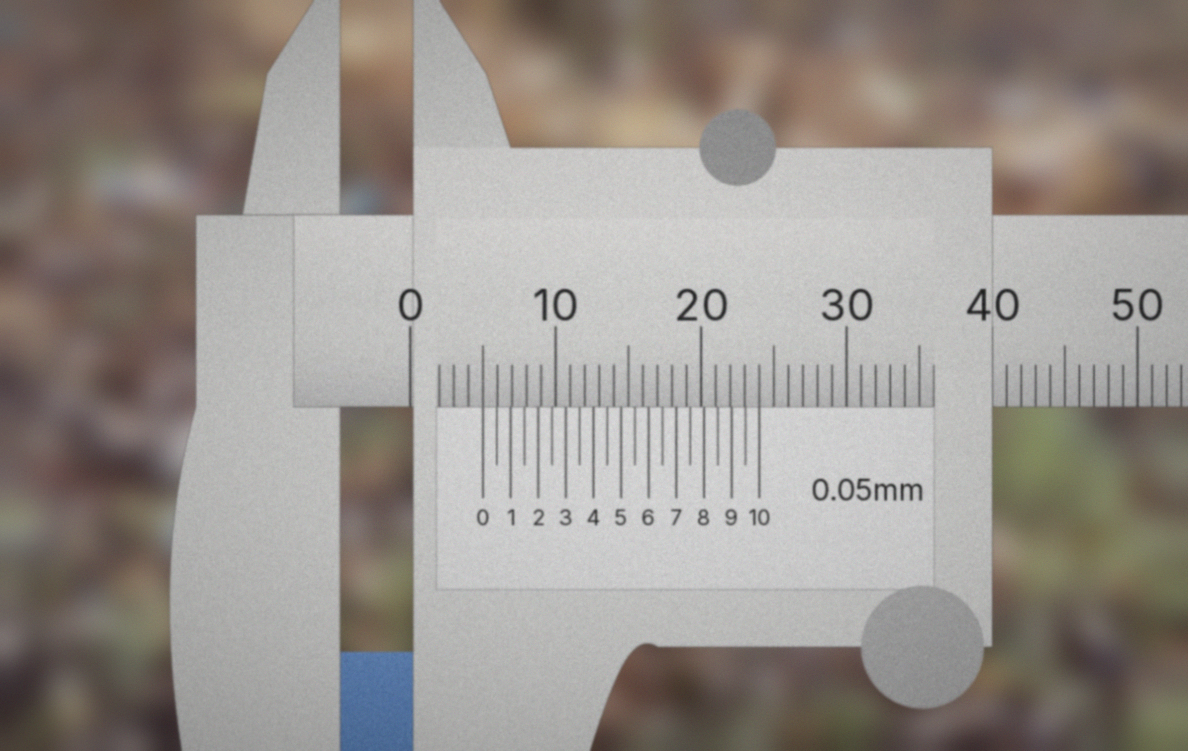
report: 5.0 (mm)
